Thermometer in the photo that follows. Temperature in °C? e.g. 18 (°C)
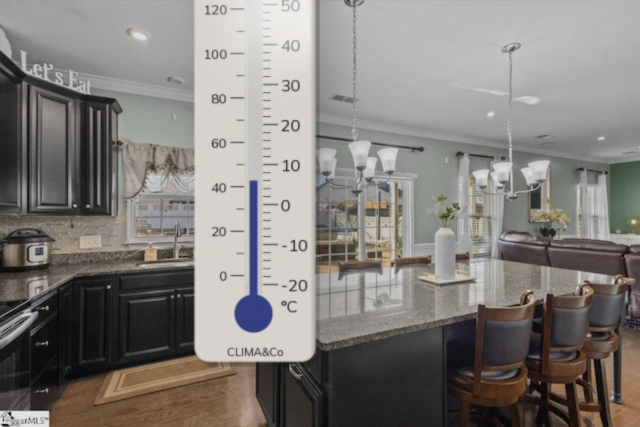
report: 6 (°C)
